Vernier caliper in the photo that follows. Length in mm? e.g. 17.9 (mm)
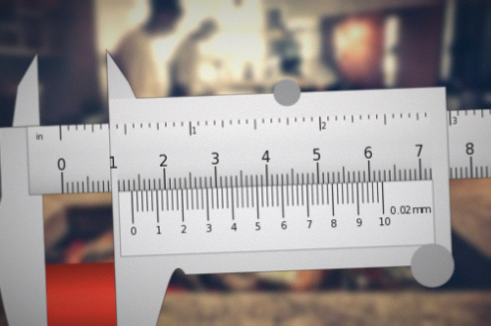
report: 13.5 (mm)
